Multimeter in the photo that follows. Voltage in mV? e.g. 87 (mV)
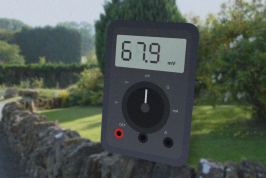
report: 67.9 (mV)
